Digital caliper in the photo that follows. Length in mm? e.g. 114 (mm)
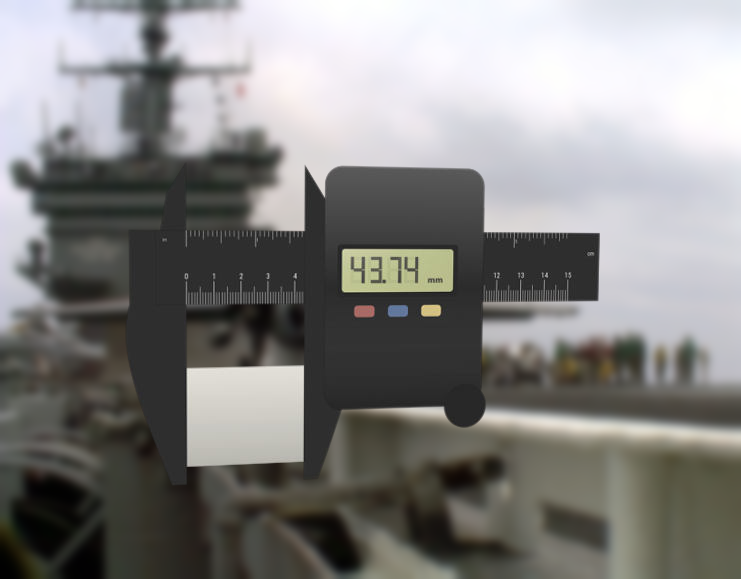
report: 43.74 (mm)
